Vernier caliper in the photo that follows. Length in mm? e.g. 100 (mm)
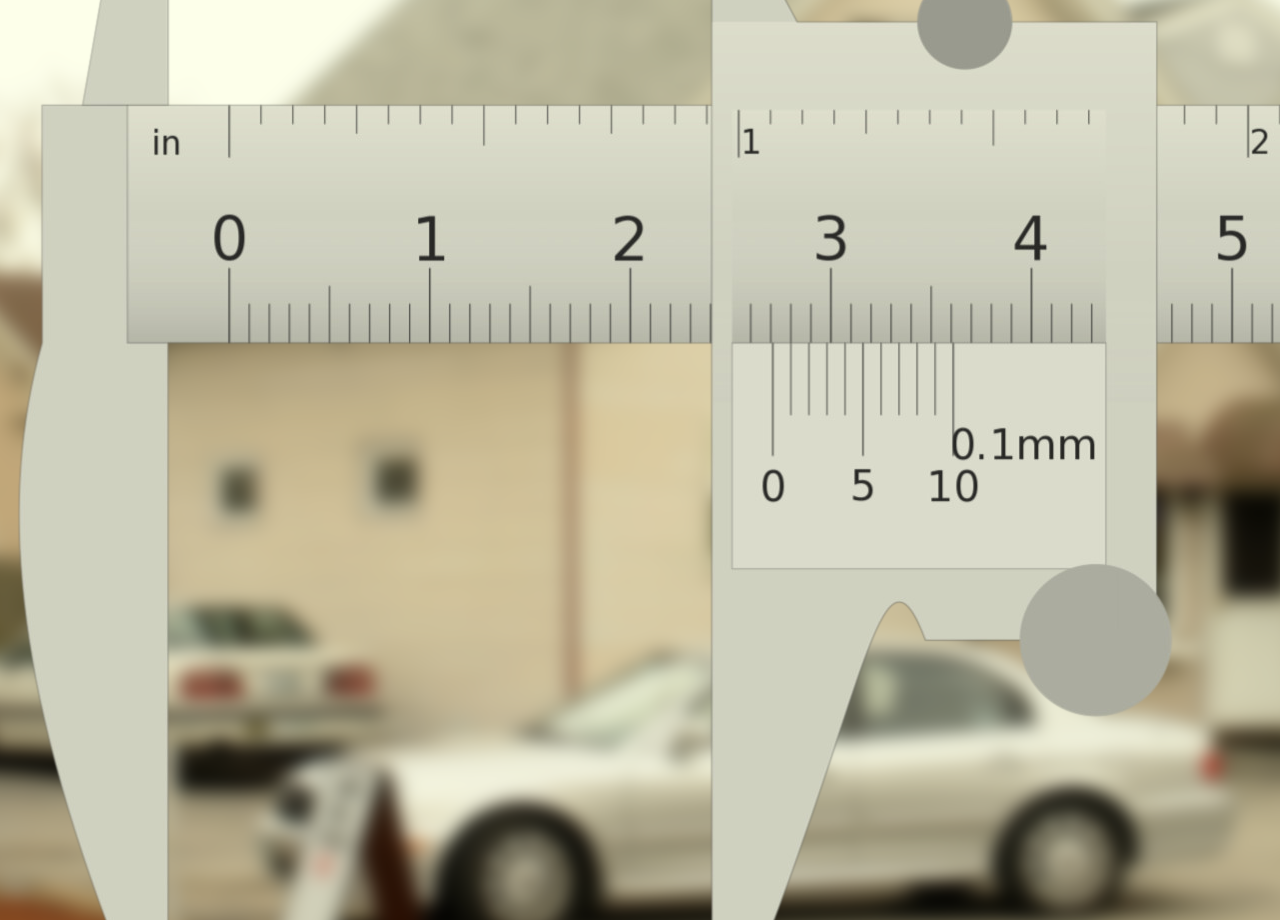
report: 27.1 (mm)
